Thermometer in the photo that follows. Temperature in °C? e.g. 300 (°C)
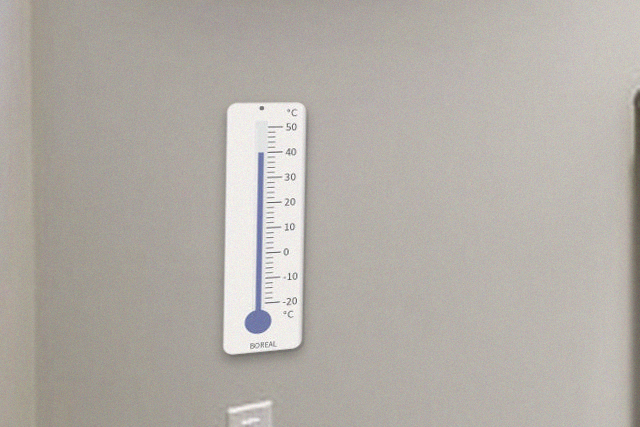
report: 40 (°C)
